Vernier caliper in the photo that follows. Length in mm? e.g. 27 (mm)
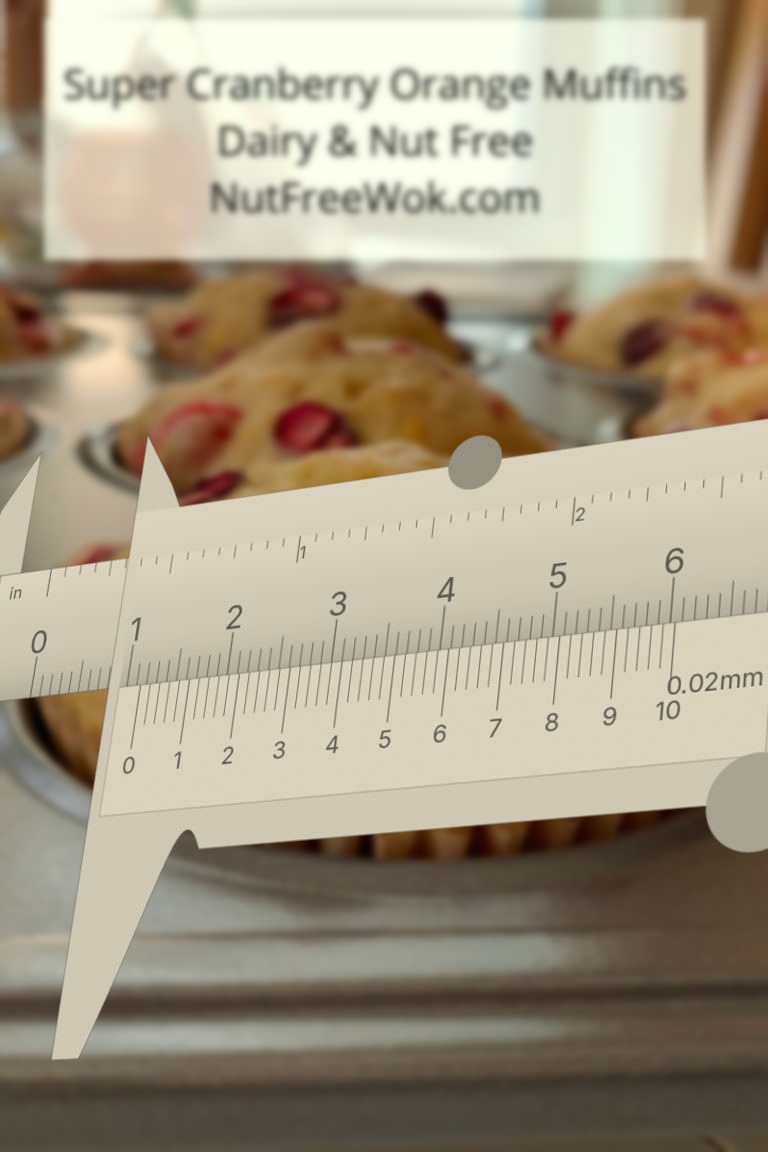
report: 11.4 (mm)
